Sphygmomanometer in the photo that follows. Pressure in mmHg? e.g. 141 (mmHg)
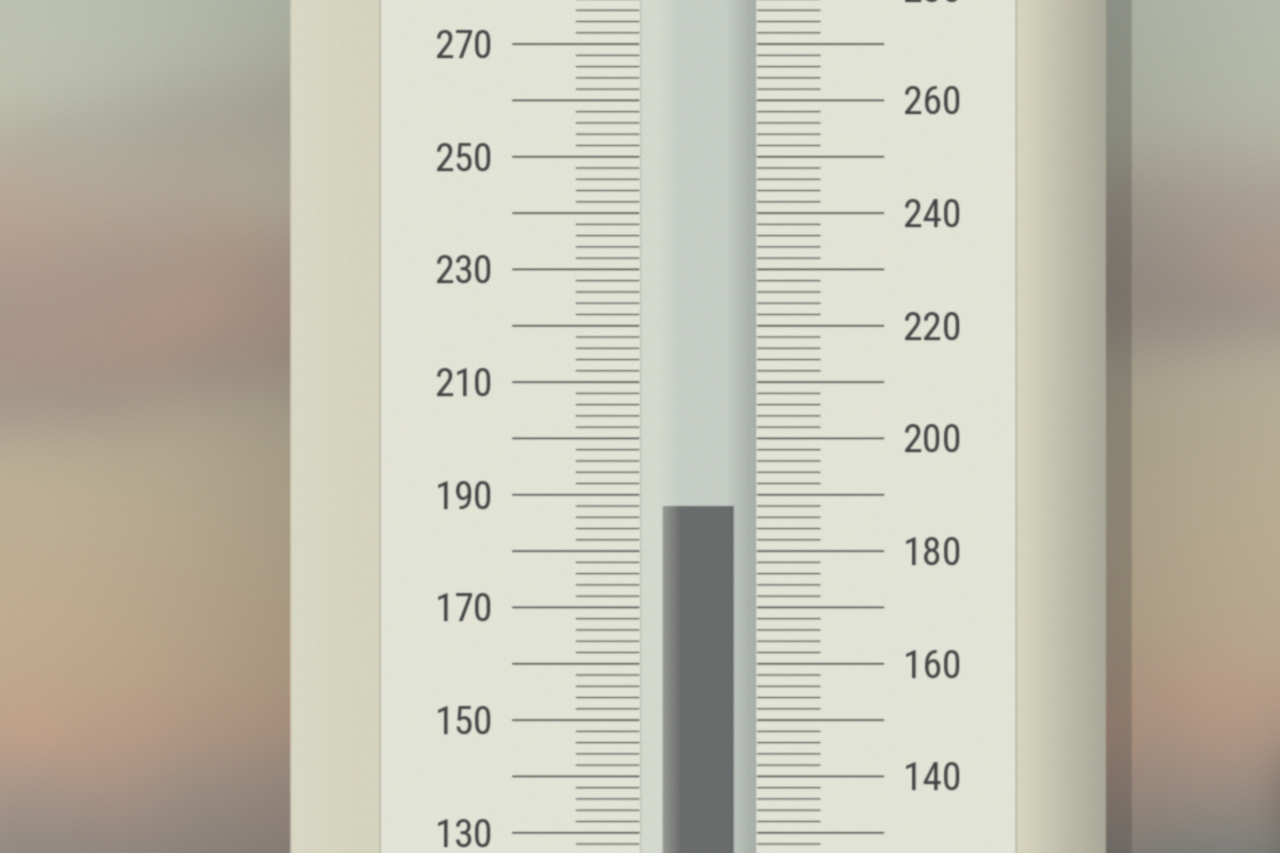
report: 188 (mmHg)
